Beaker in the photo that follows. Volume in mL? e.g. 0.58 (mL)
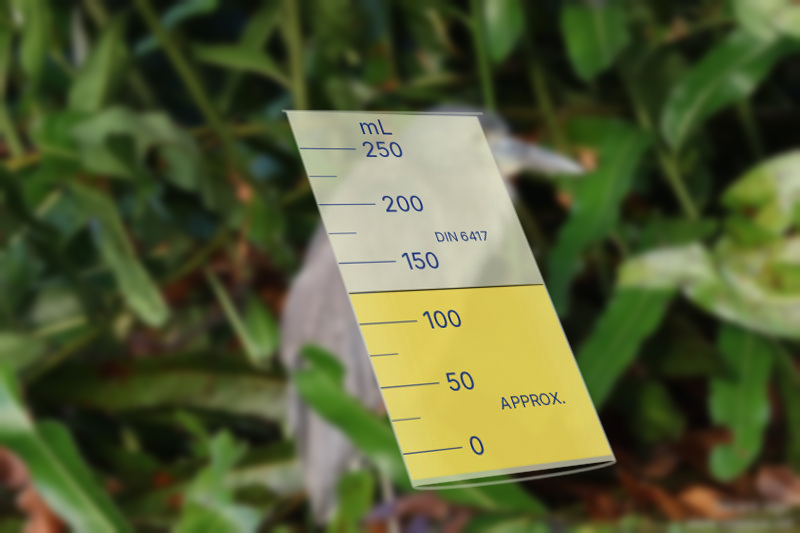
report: 125 (mL)
